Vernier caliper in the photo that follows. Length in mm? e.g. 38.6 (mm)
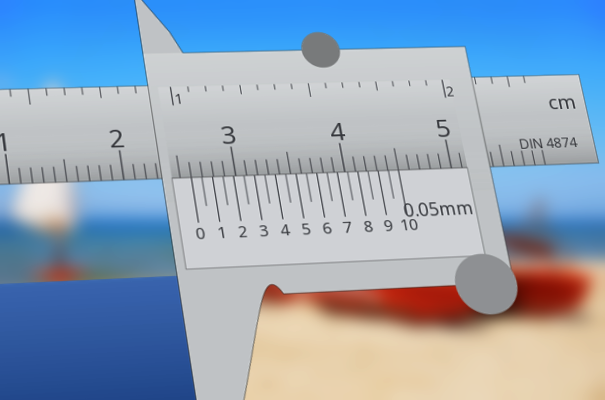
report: 26.0 (mm)
